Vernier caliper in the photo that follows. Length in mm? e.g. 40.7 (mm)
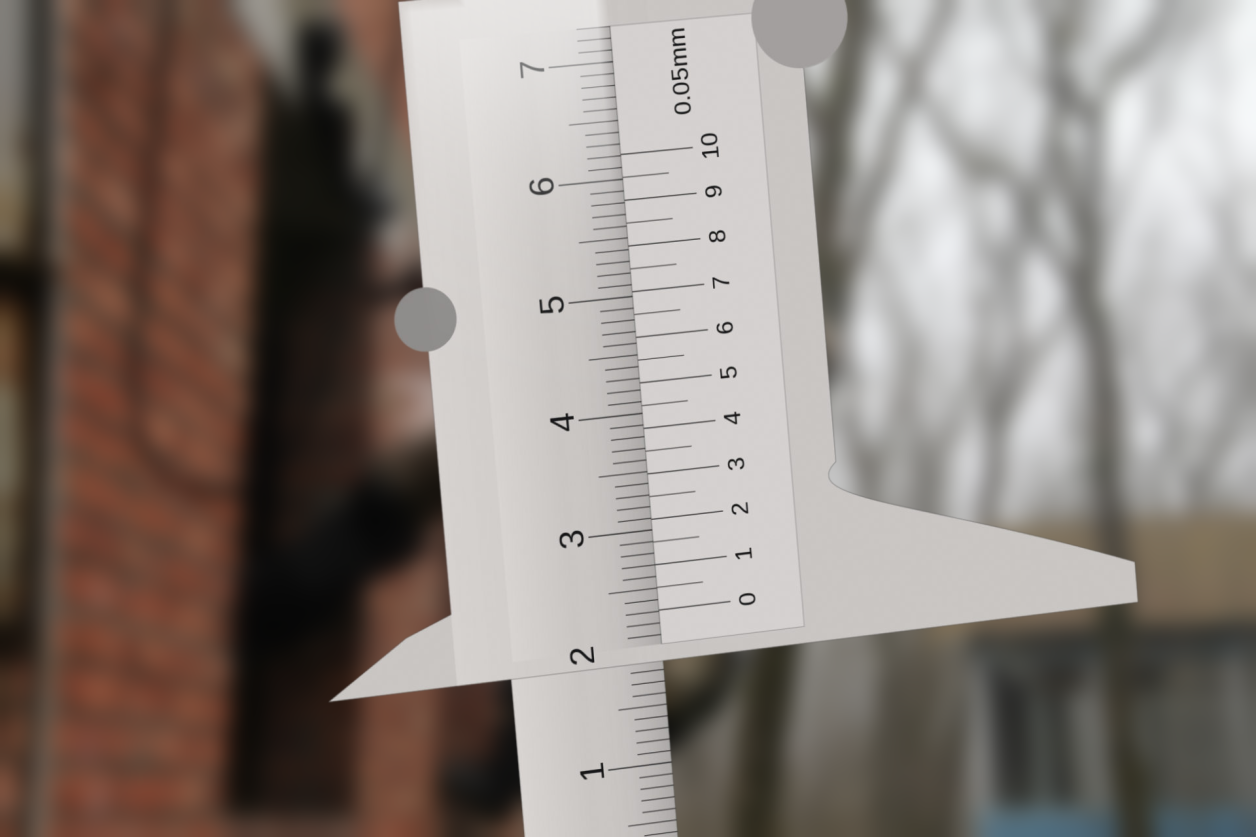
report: 23.1 (mm)
